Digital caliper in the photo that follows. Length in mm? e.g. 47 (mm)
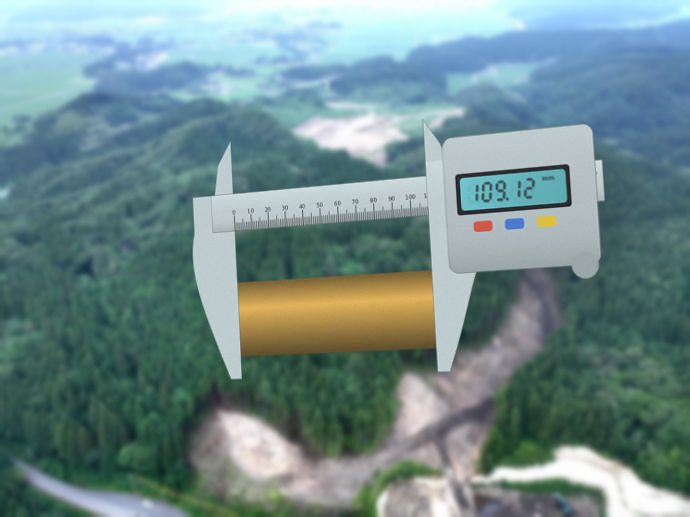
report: 109.12 (mm)
